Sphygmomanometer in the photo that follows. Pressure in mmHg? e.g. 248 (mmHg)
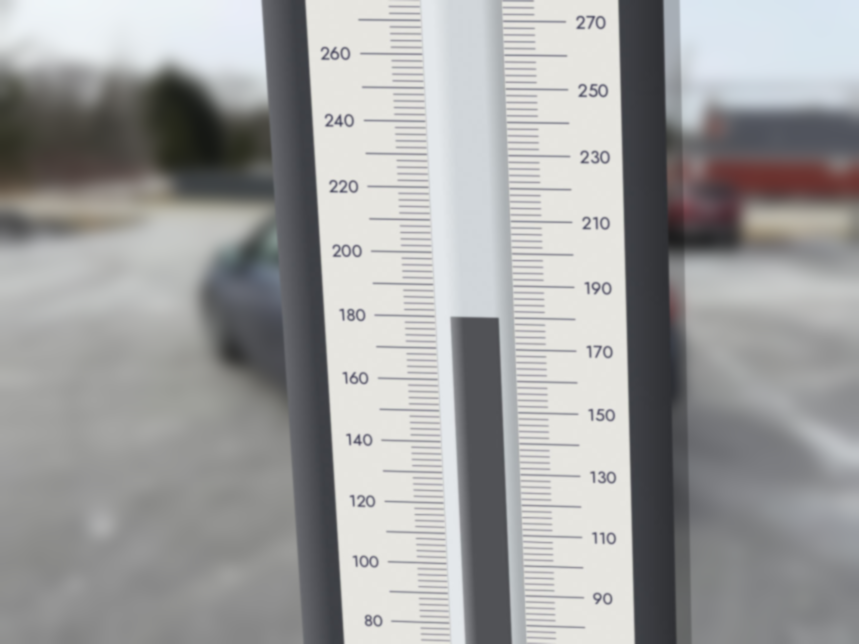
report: 180 (mmHg)
